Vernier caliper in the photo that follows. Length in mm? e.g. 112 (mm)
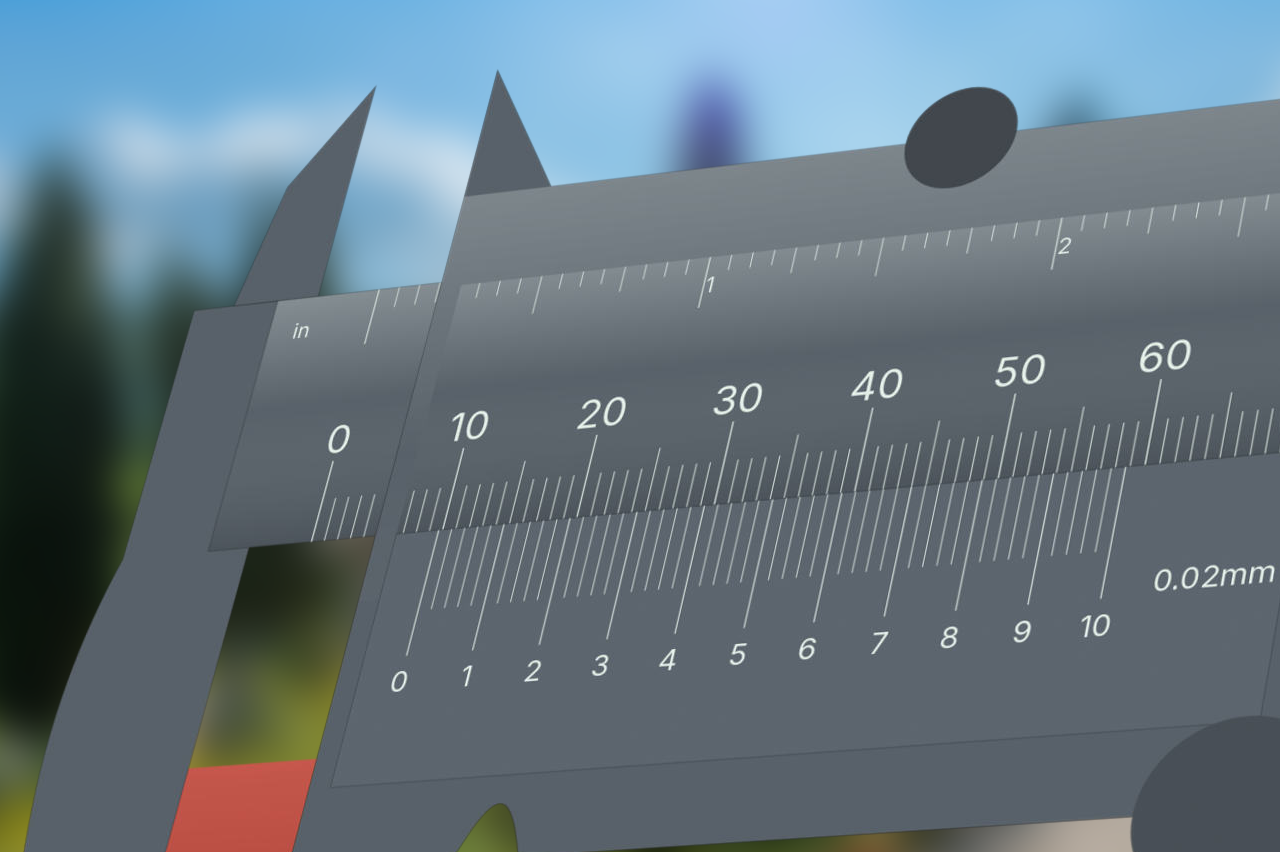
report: 9.7 (mm)
